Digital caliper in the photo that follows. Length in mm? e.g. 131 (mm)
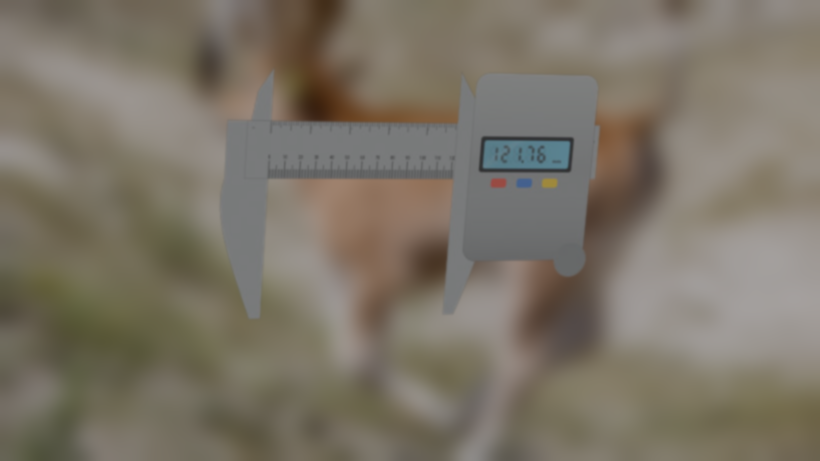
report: 121.76 (mm)
